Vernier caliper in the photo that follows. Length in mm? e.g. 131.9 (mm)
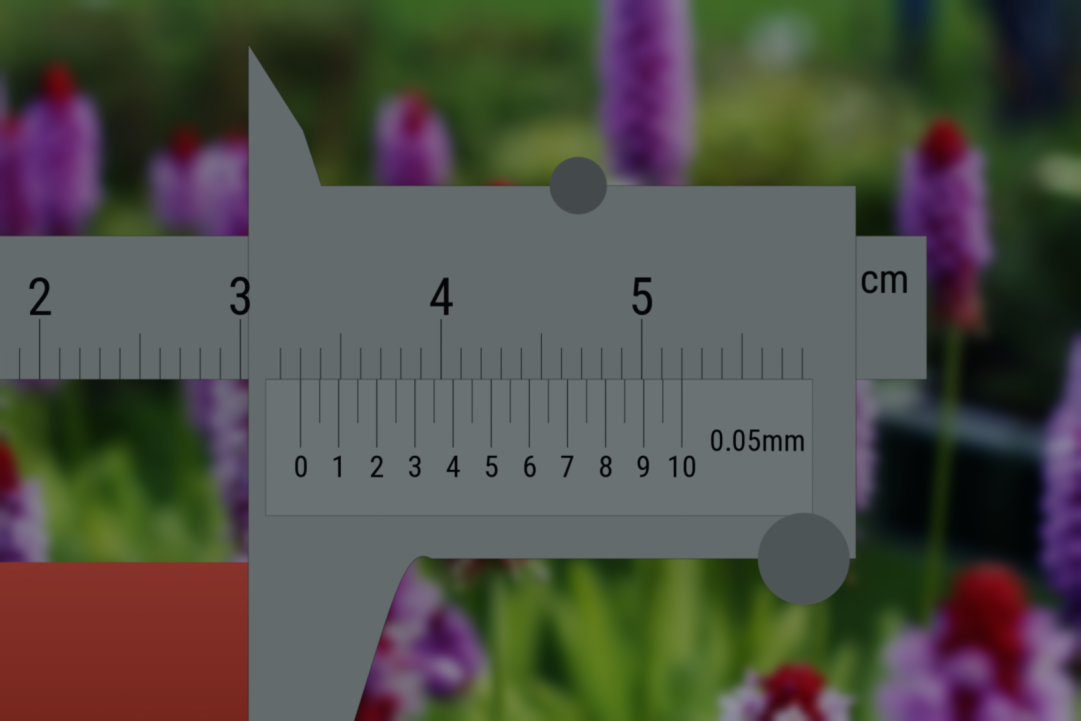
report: 33.0 (mm)
